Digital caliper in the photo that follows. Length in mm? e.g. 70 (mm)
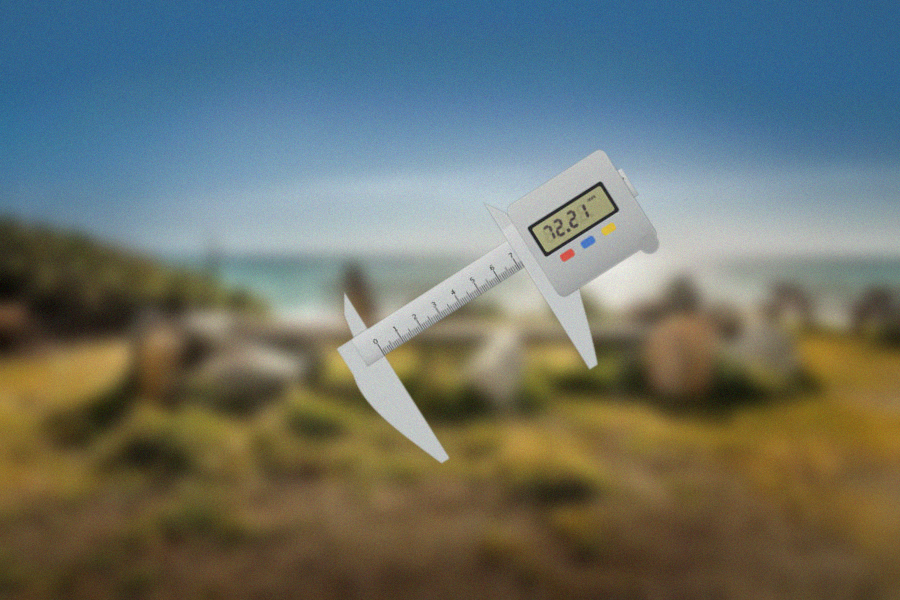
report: 72.21 (mm)
